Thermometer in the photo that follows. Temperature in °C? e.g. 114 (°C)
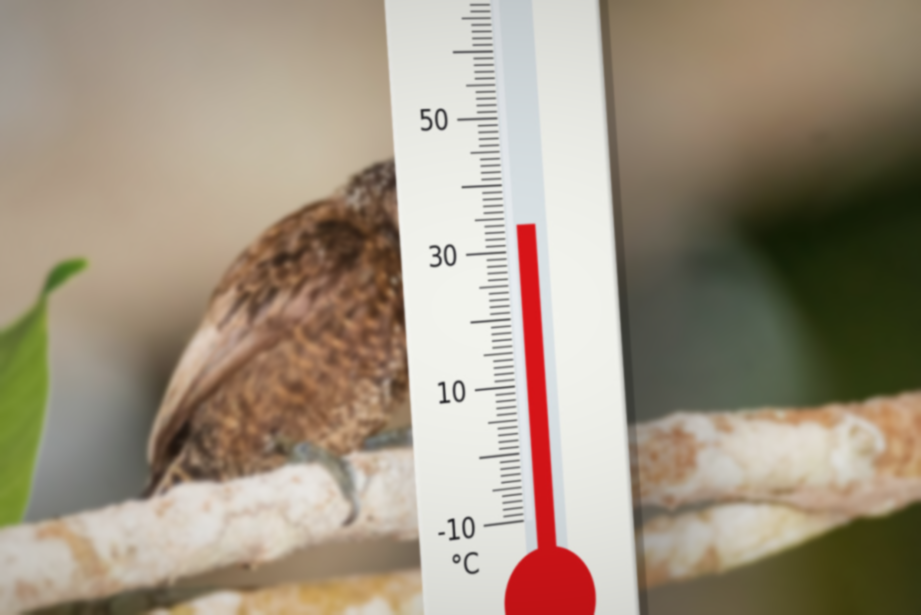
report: 34 (°C)
